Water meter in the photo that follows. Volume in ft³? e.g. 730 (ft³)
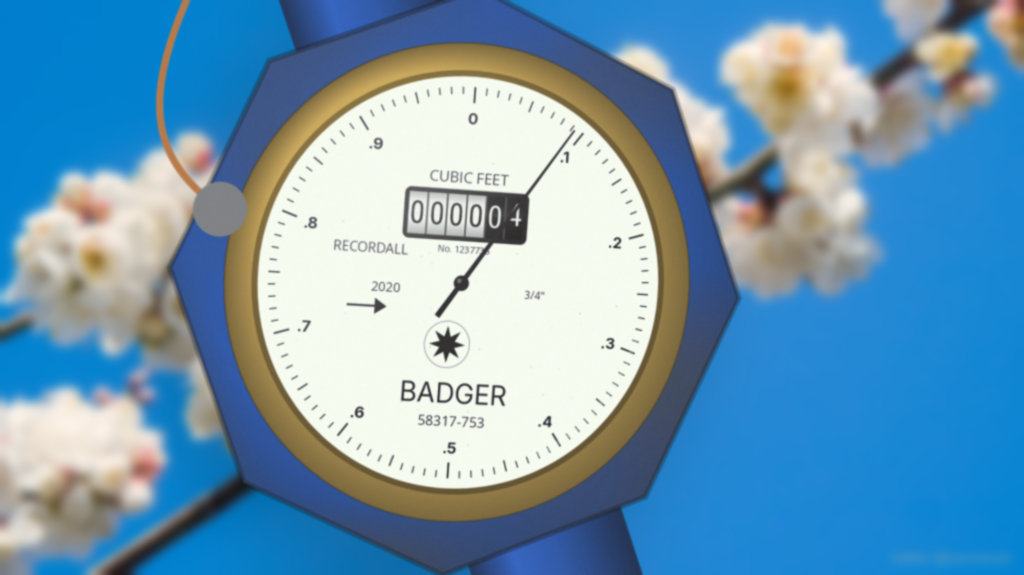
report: 4.09 (ft³)
